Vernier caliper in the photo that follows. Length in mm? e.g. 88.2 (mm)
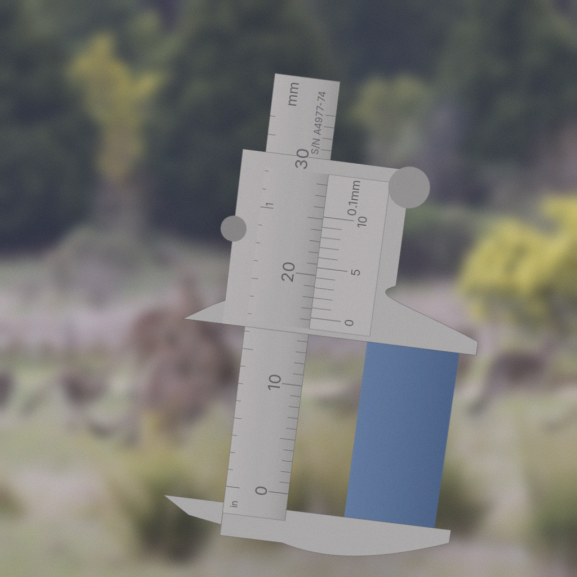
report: 16.2 (mm)
